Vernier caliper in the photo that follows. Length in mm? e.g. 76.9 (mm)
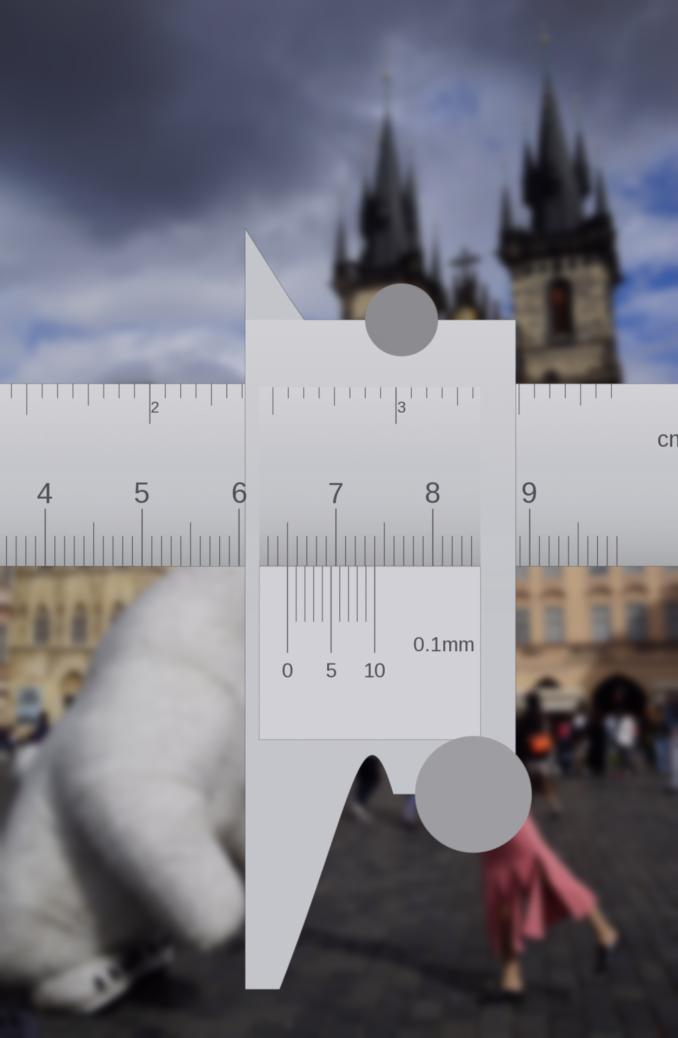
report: 65.0 (mm)
